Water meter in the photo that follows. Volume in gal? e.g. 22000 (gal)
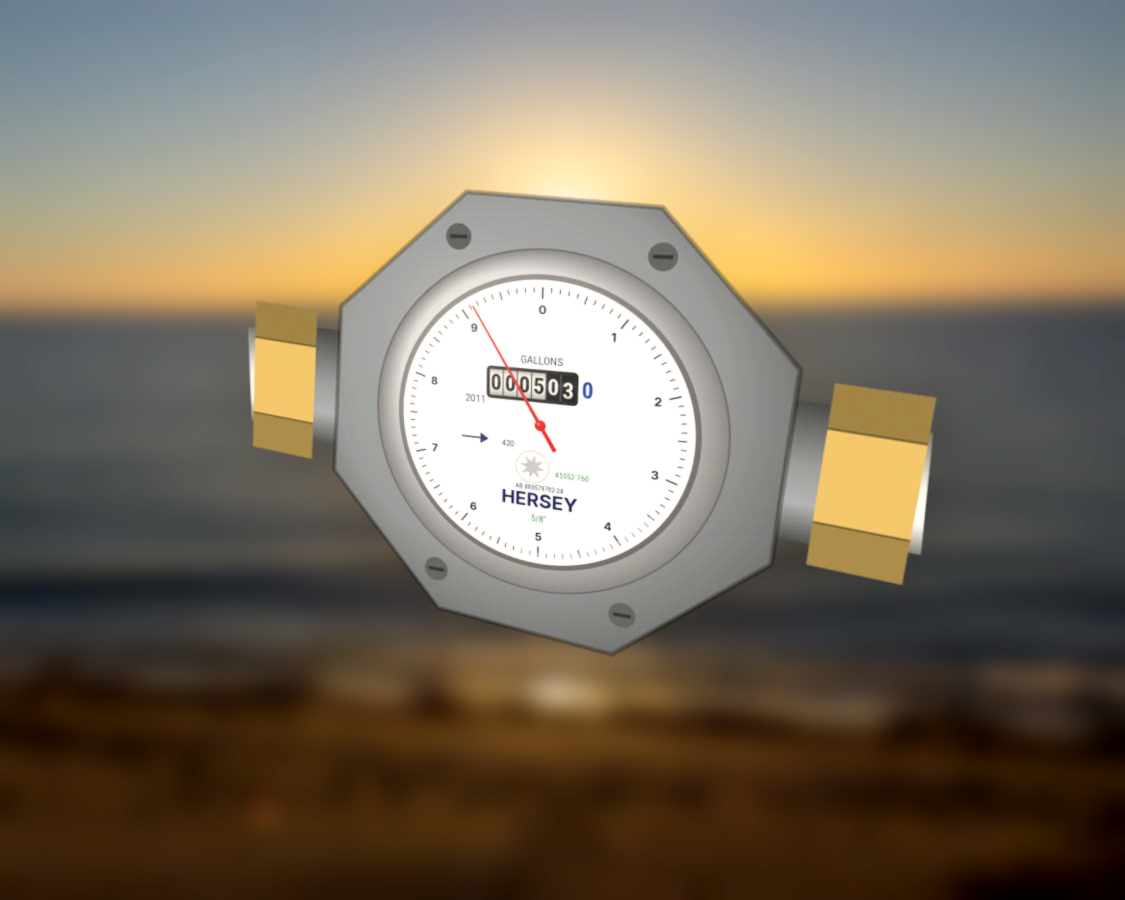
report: 5029.1 (gal)
